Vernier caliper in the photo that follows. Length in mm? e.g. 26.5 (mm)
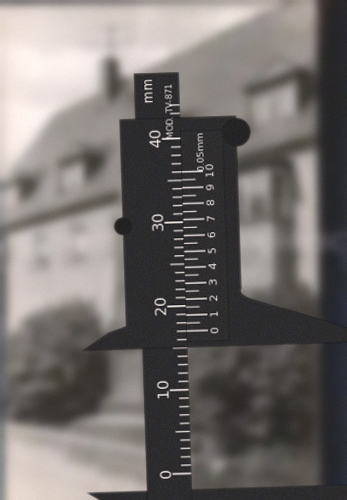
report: 17.0 (mm)
